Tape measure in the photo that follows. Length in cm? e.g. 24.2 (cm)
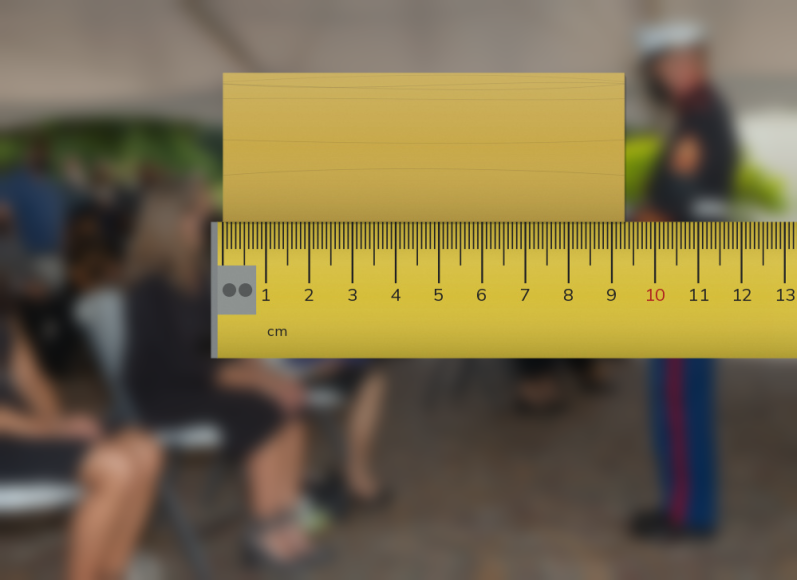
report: 9.3 (cm)
